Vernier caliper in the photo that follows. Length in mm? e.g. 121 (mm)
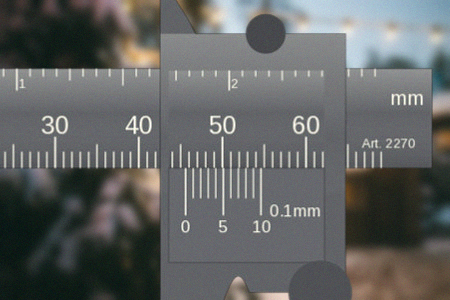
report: 45.6 (mm)
